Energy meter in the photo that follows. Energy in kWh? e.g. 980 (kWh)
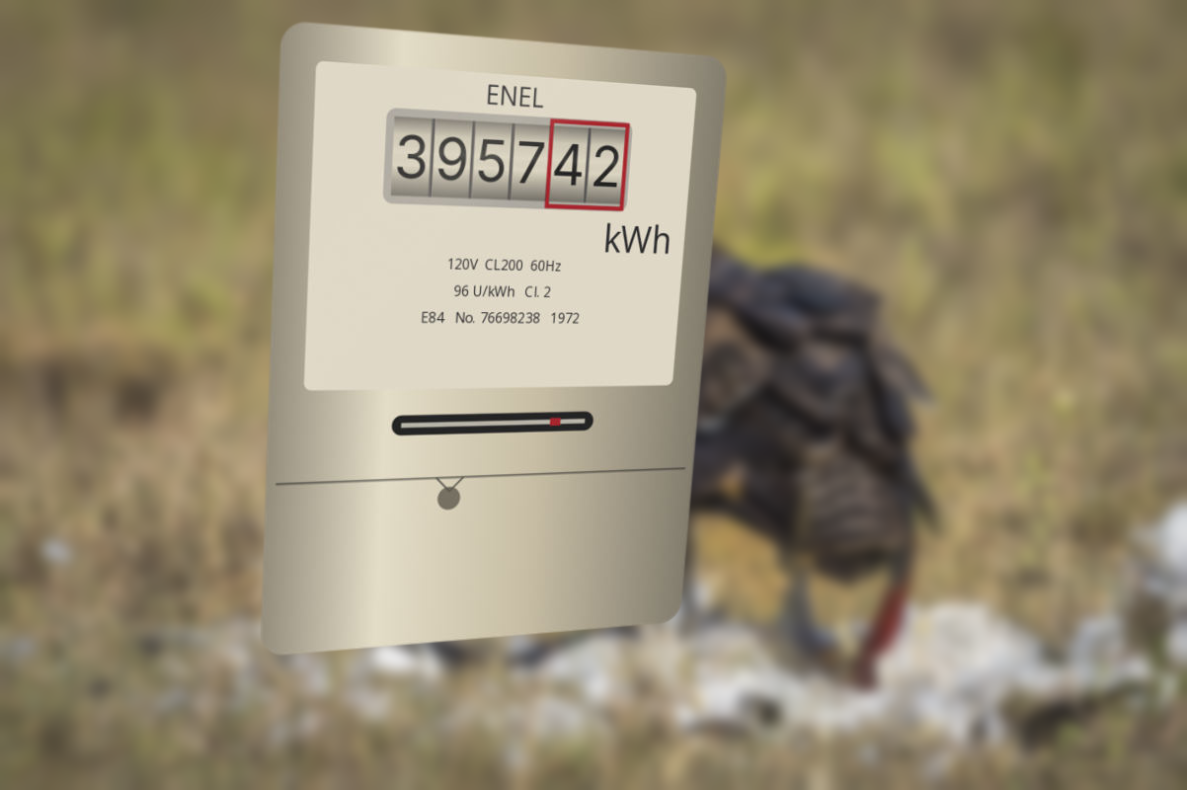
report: 3957.42 (kWh)
